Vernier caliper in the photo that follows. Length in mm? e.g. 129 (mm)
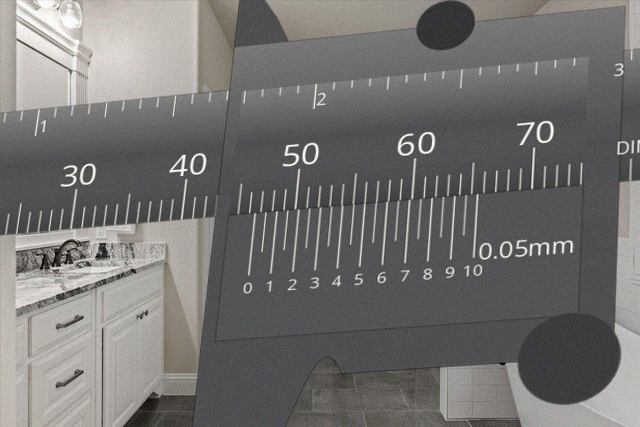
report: 46.5 (mm)
